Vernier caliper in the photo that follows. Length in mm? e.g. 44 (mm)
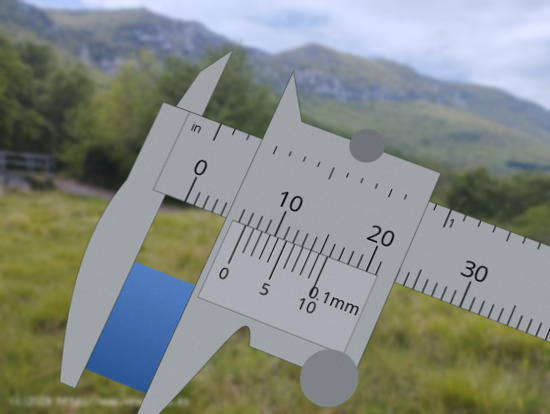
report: 6.8 (mm)
